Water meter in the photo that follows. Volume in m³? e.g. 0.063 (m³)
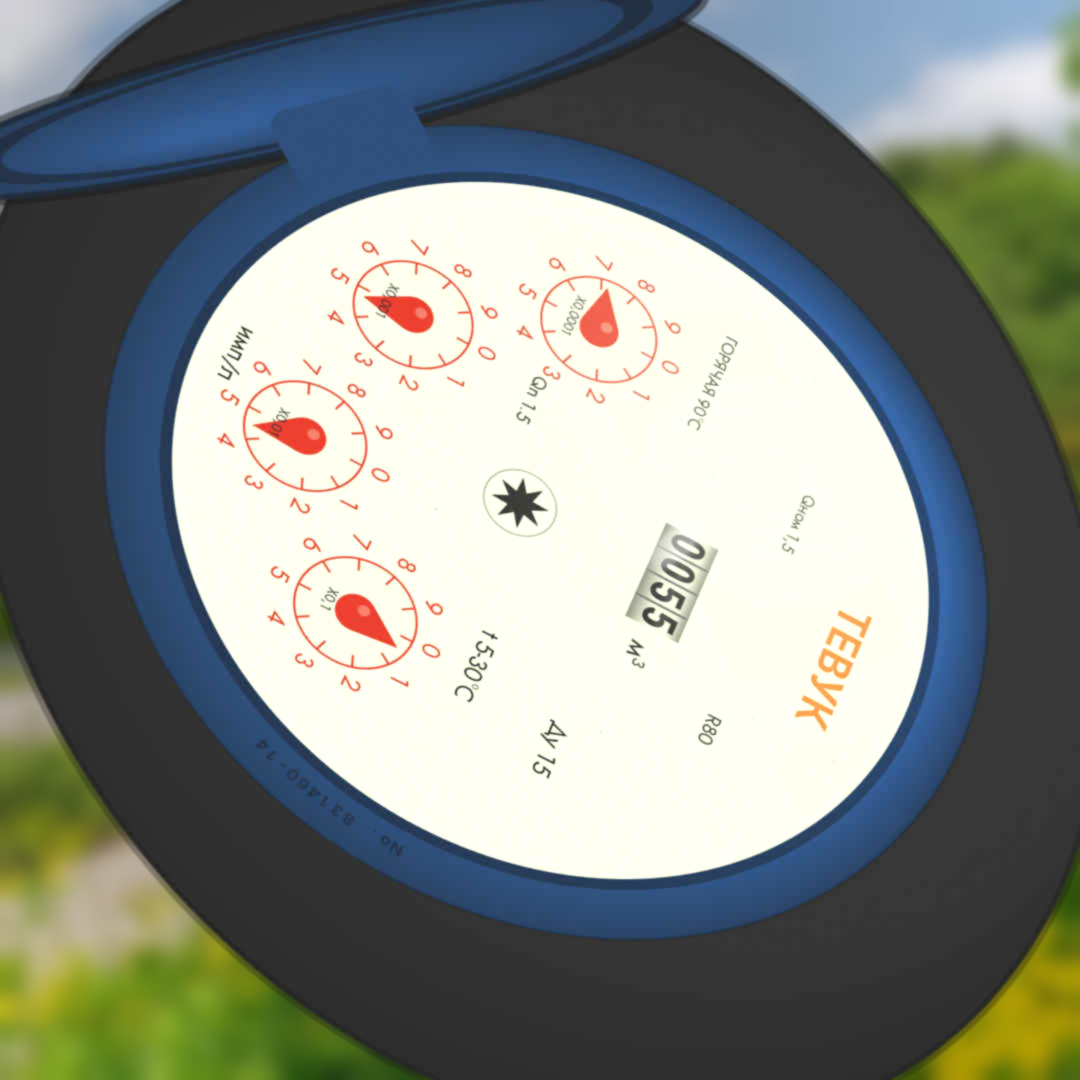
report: 55.0447 (m³)
